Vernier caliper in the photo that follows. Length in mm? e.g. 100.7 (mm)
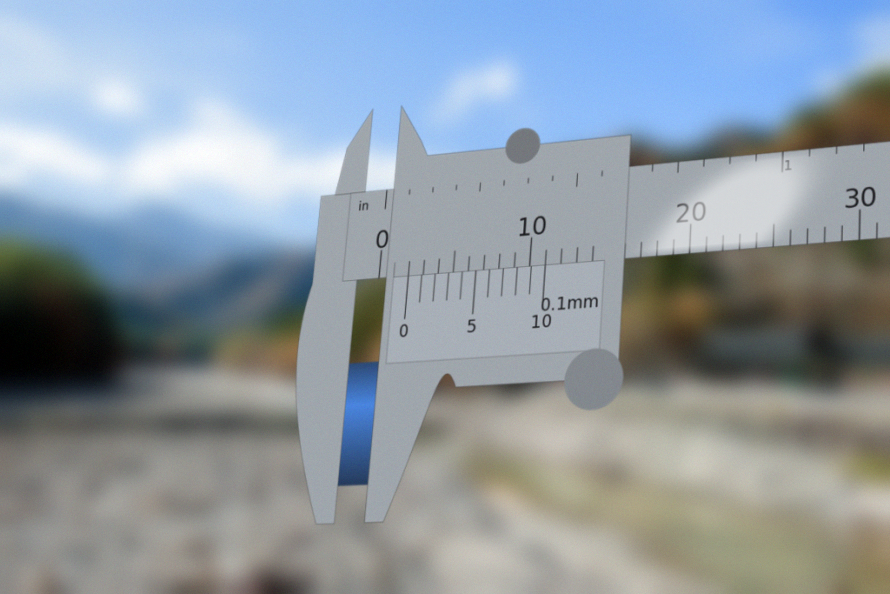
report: 2.0 (mm)
